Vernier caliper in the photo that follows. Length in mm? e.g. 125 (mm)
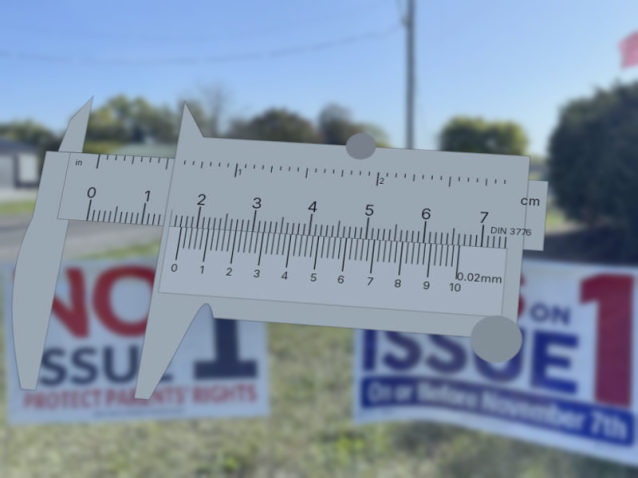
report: 17.2 (mm)
